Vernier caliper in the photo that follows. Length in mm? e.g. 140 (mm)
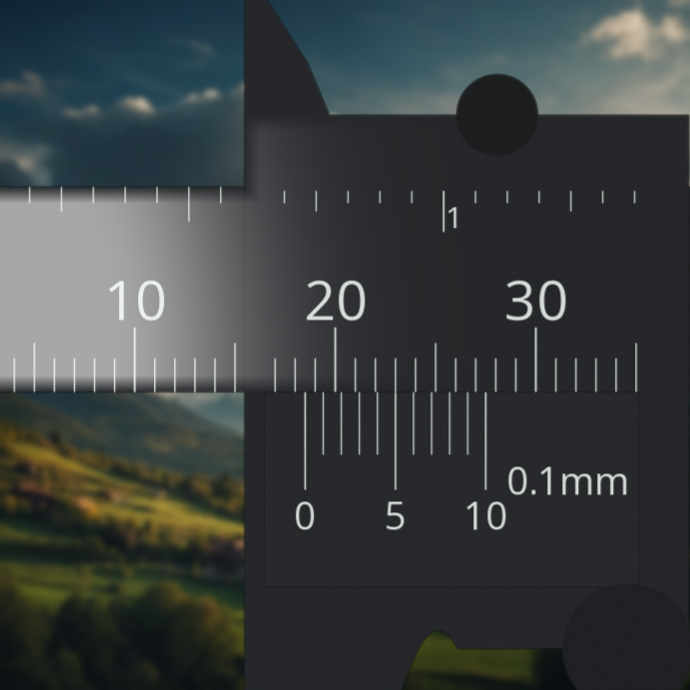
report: 18.5 (mm)
